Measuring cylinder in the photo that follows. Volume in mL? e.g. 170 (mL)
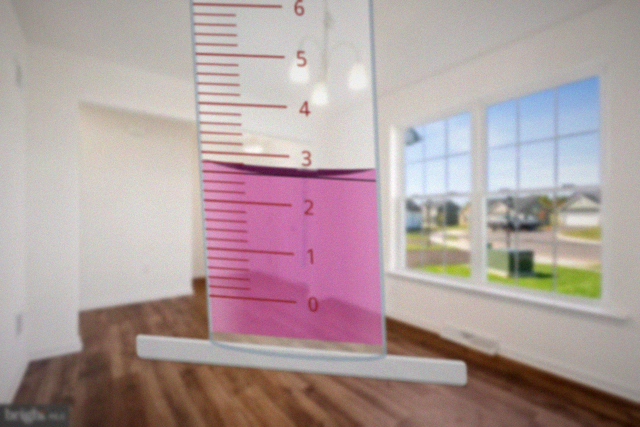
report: 2.6 (mL)
